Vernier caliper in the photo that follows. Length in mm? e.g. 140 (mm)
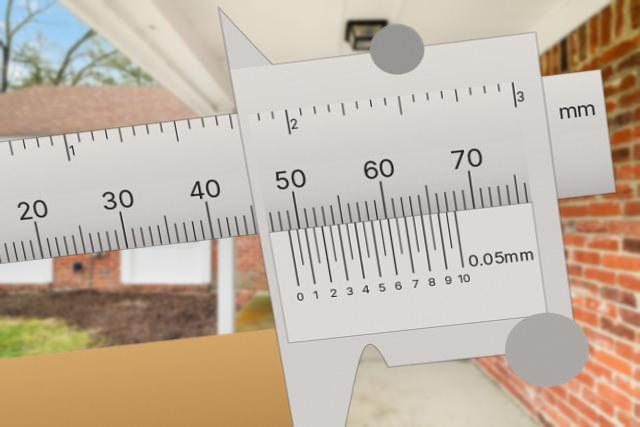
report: 48.8 (mm)
